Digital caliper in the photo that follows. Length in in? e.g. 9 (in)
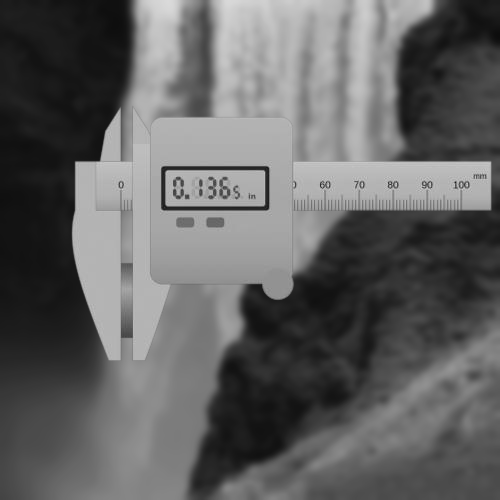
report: 0.1365 (in)
